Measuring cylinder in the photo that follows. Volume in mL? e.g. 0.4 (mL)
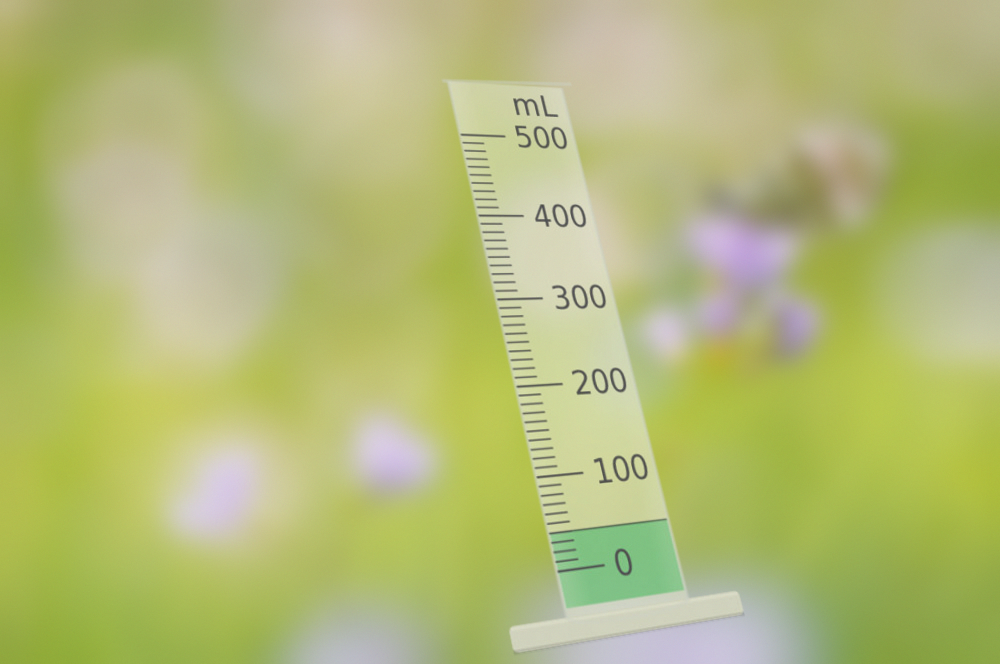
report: 40 (mL)
